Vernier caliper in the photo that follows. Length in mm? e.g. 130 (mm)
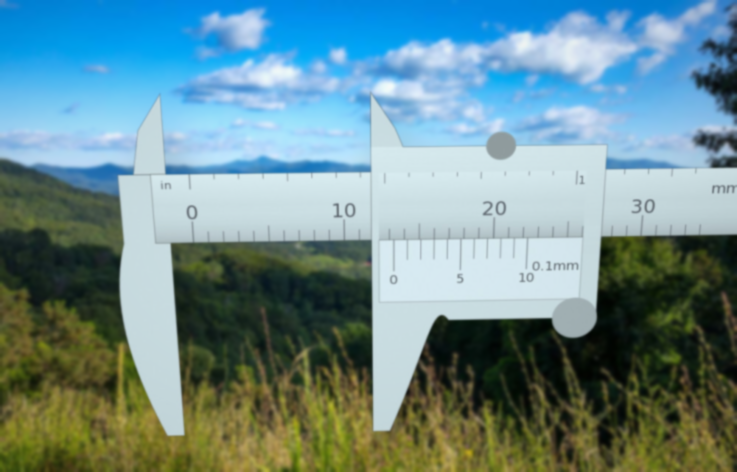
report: 13.3 (mm)
